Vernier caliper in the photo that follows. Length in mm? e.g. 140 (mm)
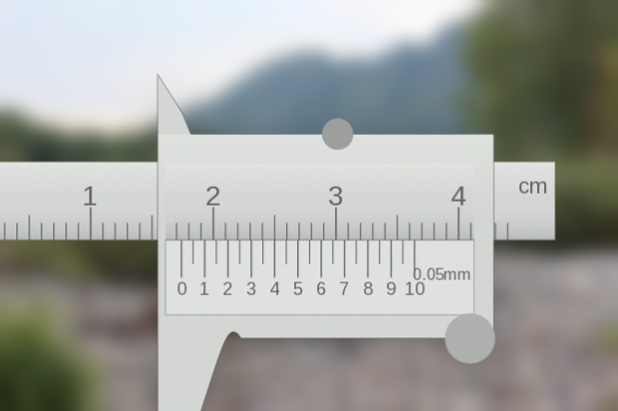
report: 17.4 (mm)
